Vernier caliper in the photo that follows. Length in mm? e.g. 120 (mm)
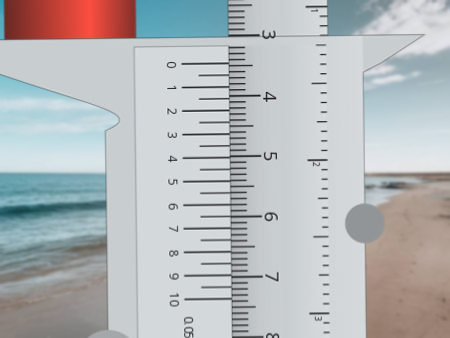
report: 34.6 (mm)
